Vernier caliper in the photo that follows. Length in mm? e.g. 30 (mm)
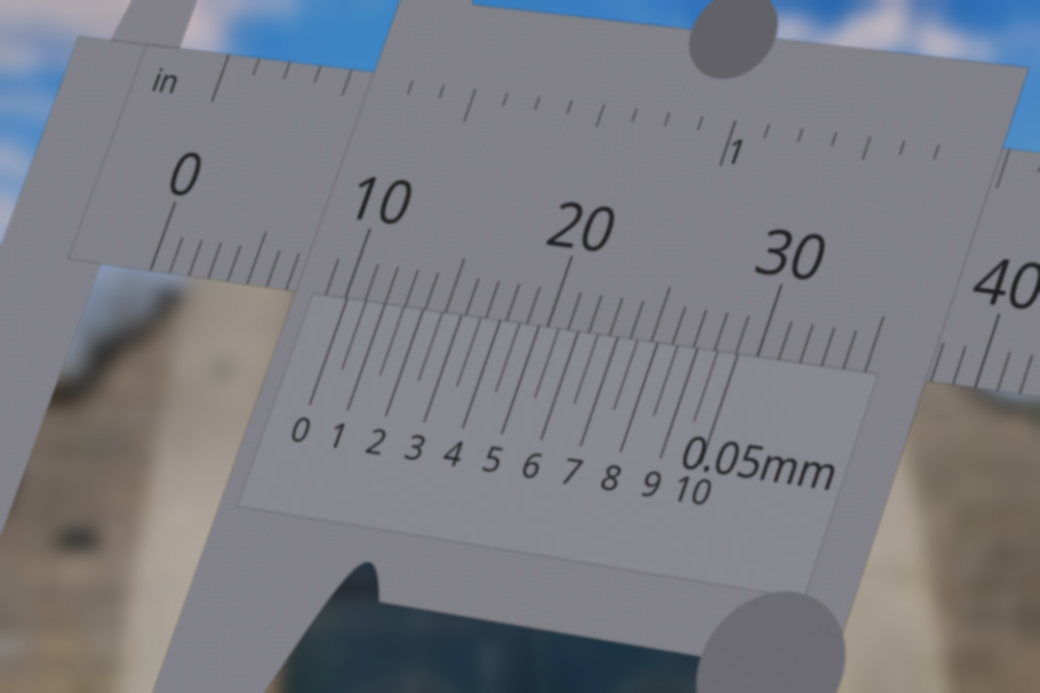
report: 10.1 (mm)
